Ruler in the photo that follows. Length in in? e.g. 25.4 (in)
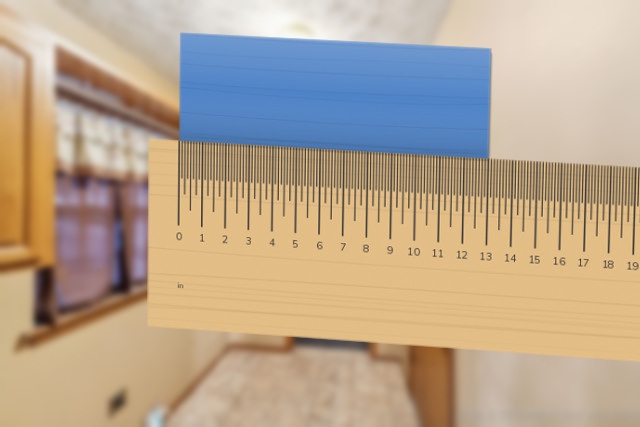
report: 13 (in)
